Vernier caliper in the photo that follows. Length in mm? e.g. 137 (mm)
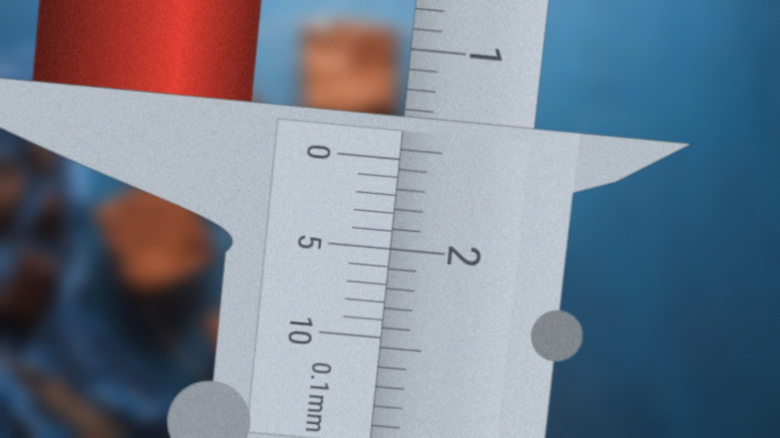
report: 15.5 (mm)
